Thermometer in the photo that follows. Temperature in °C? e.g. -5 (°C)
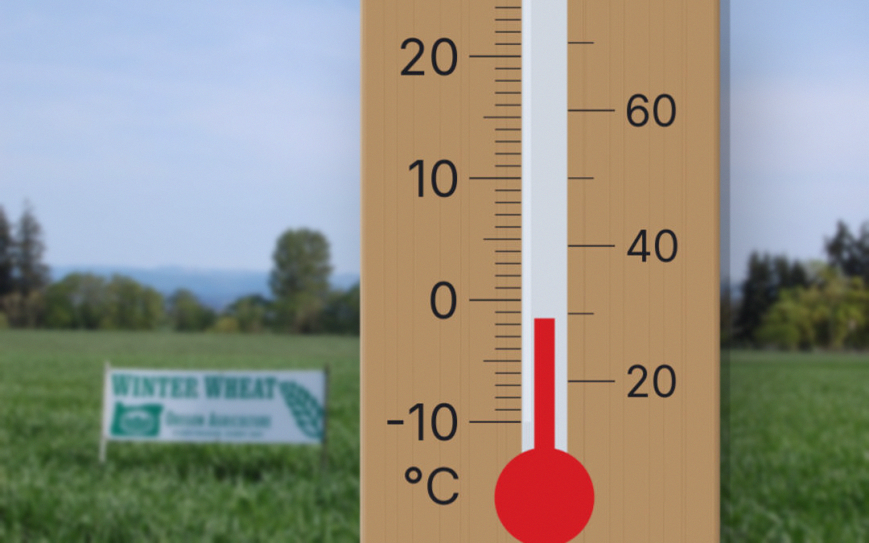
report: -1.5 (°C)
